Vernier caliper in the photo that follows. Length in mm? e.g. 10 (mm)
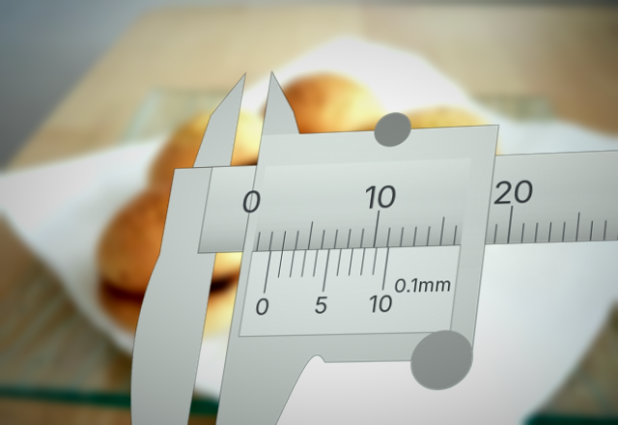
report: 2.1 (mm)
